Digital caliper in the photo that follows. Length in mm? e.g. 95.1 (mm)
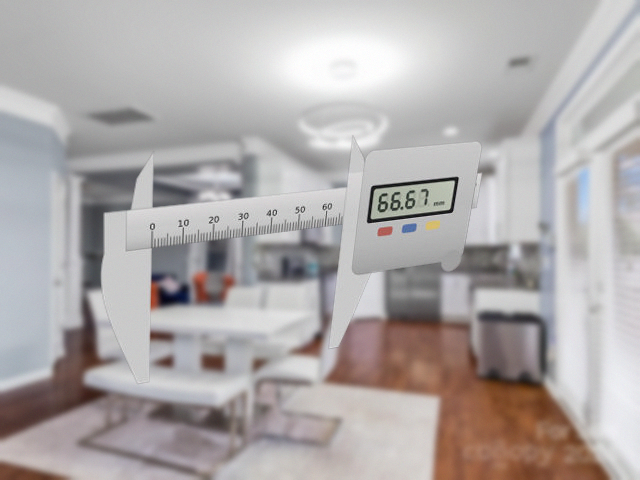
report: 66.67 (mm)
